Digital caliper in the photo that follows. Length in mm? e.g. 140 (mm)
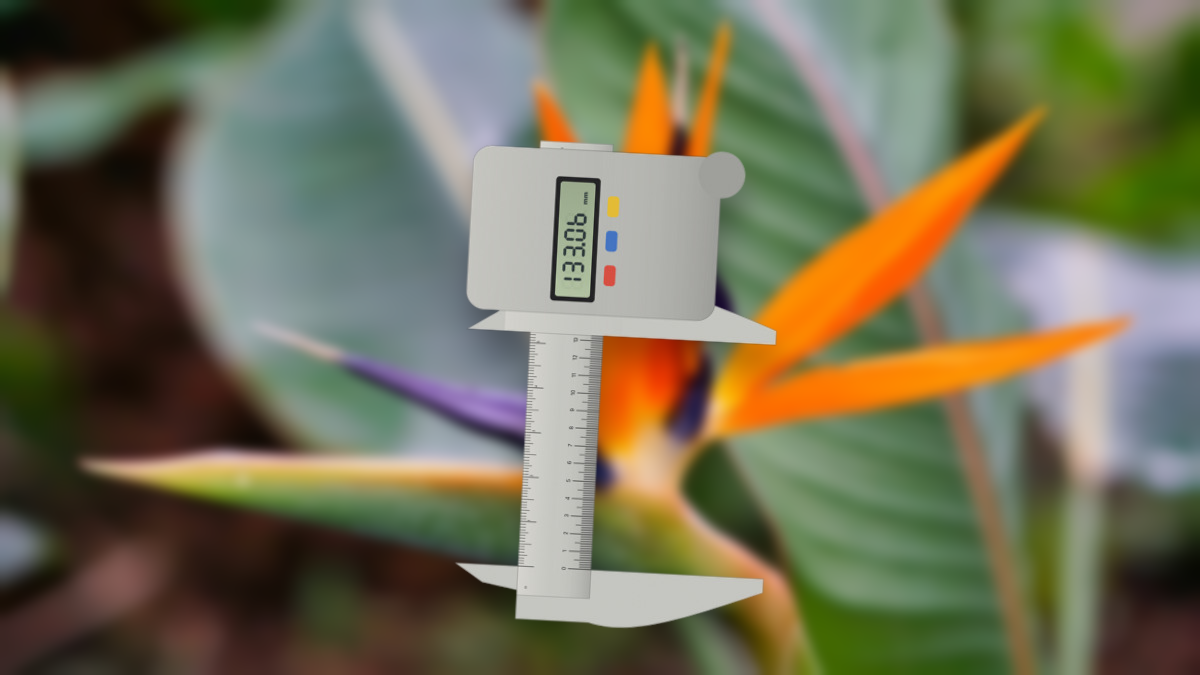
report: 133.06 (mm)
